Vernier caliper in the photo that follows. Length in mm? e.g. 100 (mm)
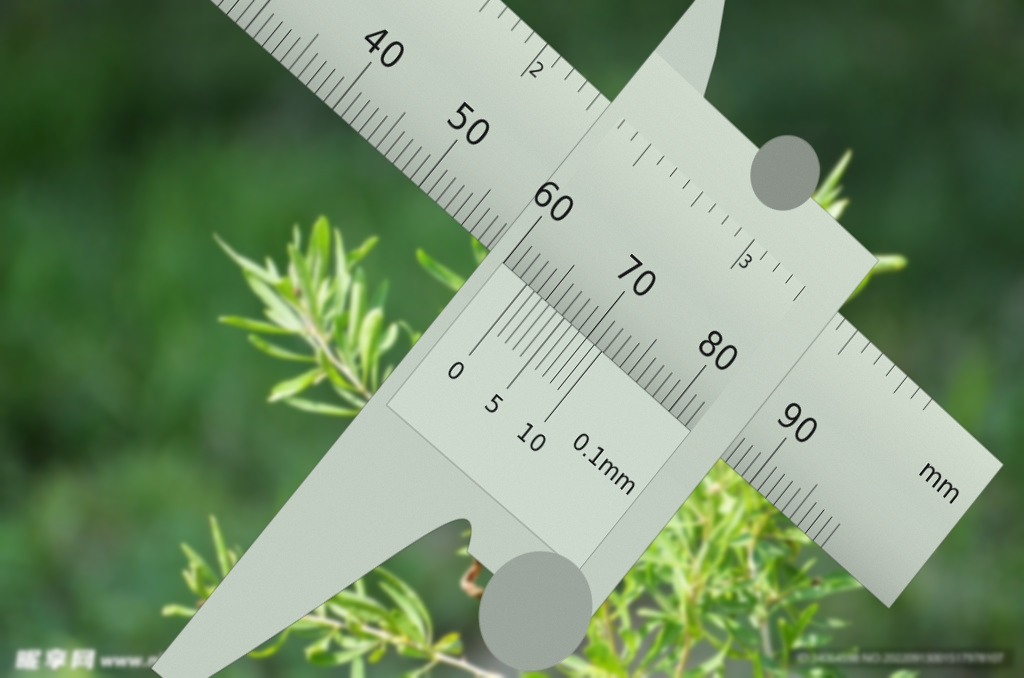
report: 62.8 (mm)
